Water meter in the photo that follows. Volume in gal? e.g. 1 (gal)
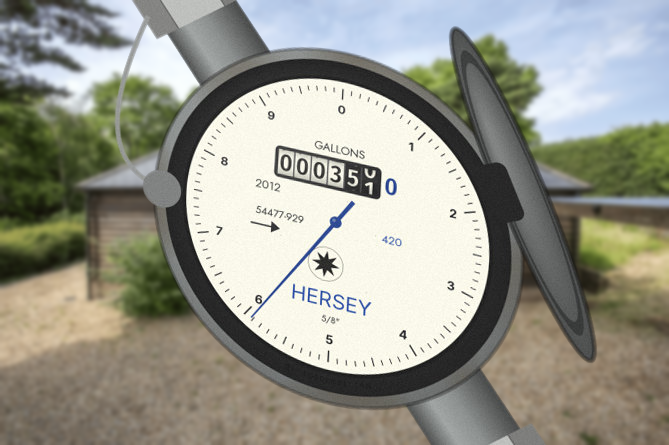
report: 3505.9 (gal)
